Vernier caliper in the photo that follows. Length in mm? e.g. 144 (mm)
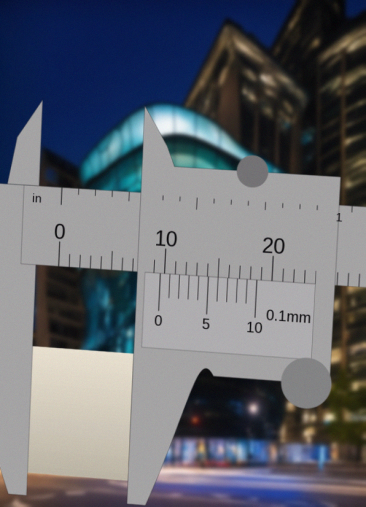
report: 9.6 (mm)
